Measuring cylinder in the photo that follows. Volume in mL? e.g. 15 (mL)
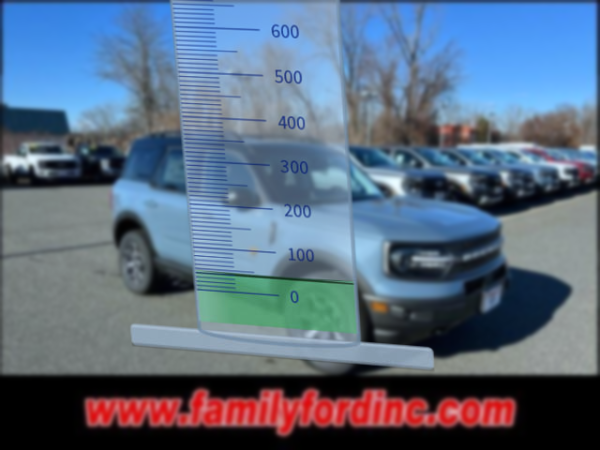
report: 40 (mL)
